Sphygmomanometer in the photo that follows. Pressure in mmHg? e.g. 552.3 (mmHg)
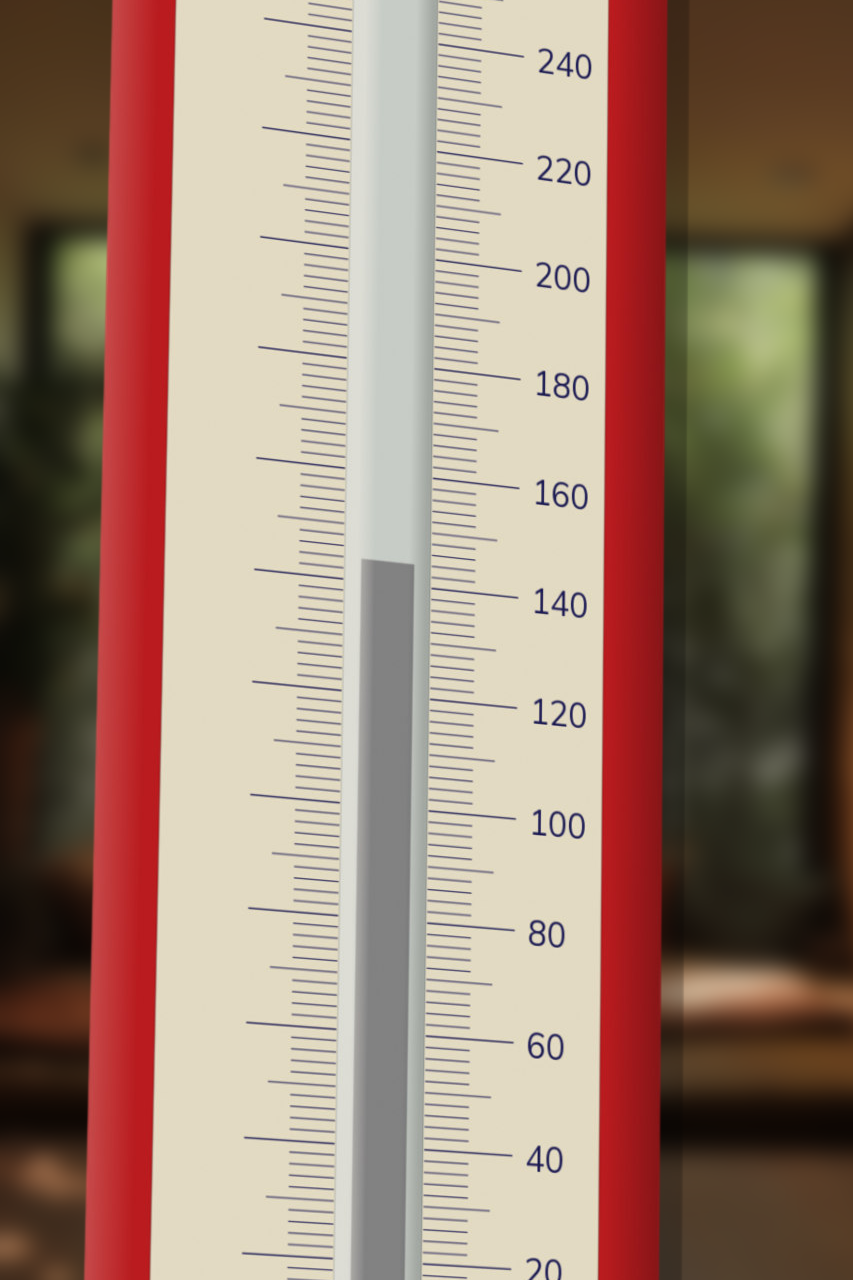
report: 144 (mmHg)
